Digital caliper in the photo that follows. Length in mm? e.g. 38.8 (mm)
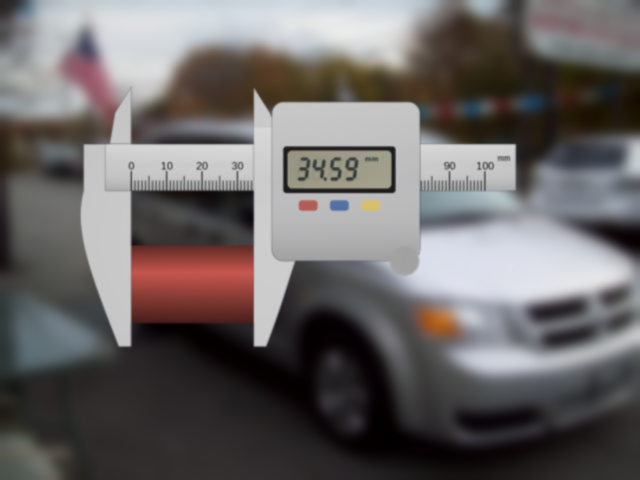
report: 34.59 (mm)
